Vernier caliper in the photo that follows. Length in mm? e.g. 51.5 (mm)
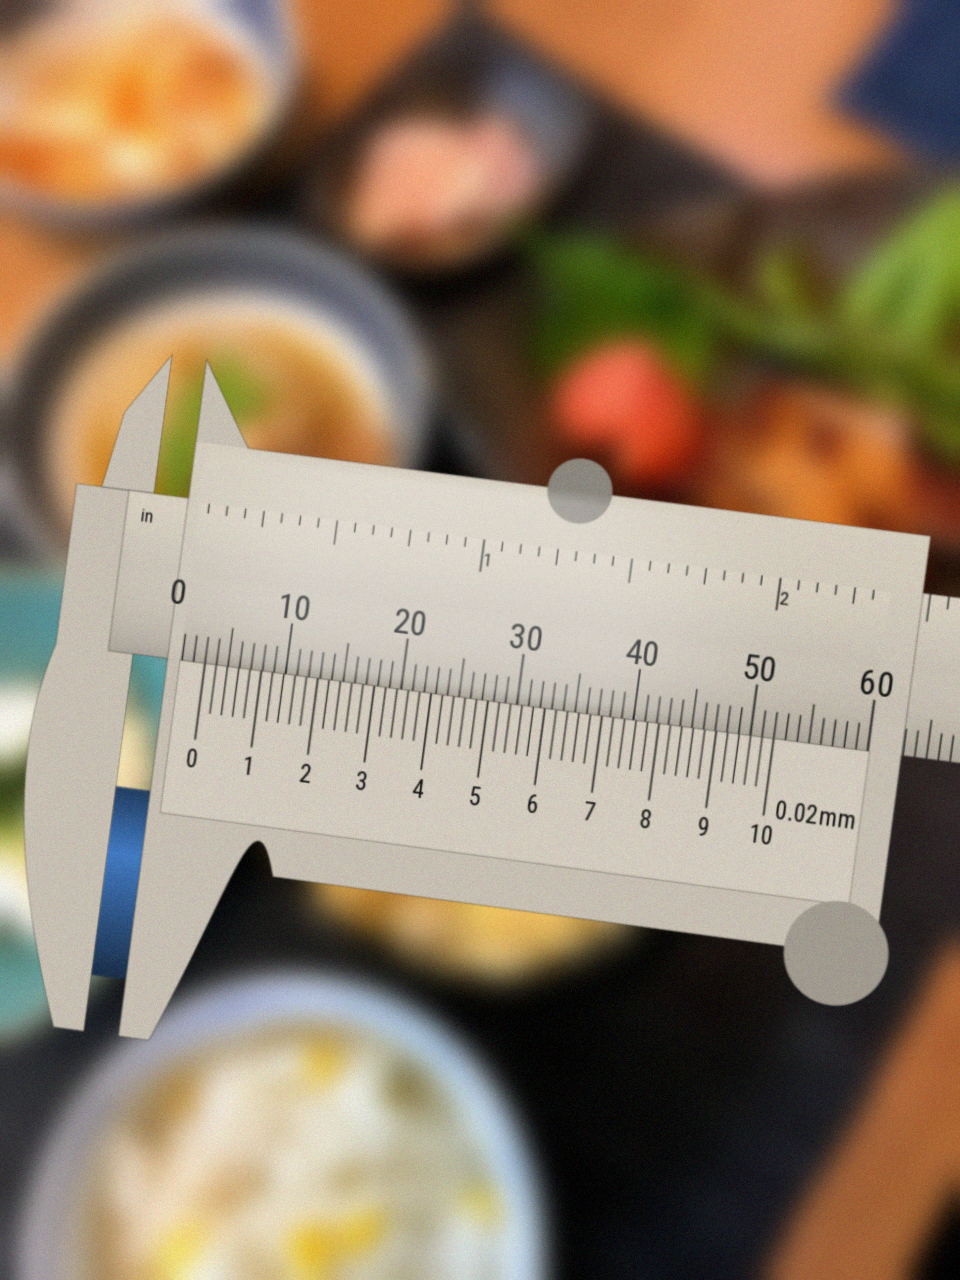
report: 3.0 (mm)
